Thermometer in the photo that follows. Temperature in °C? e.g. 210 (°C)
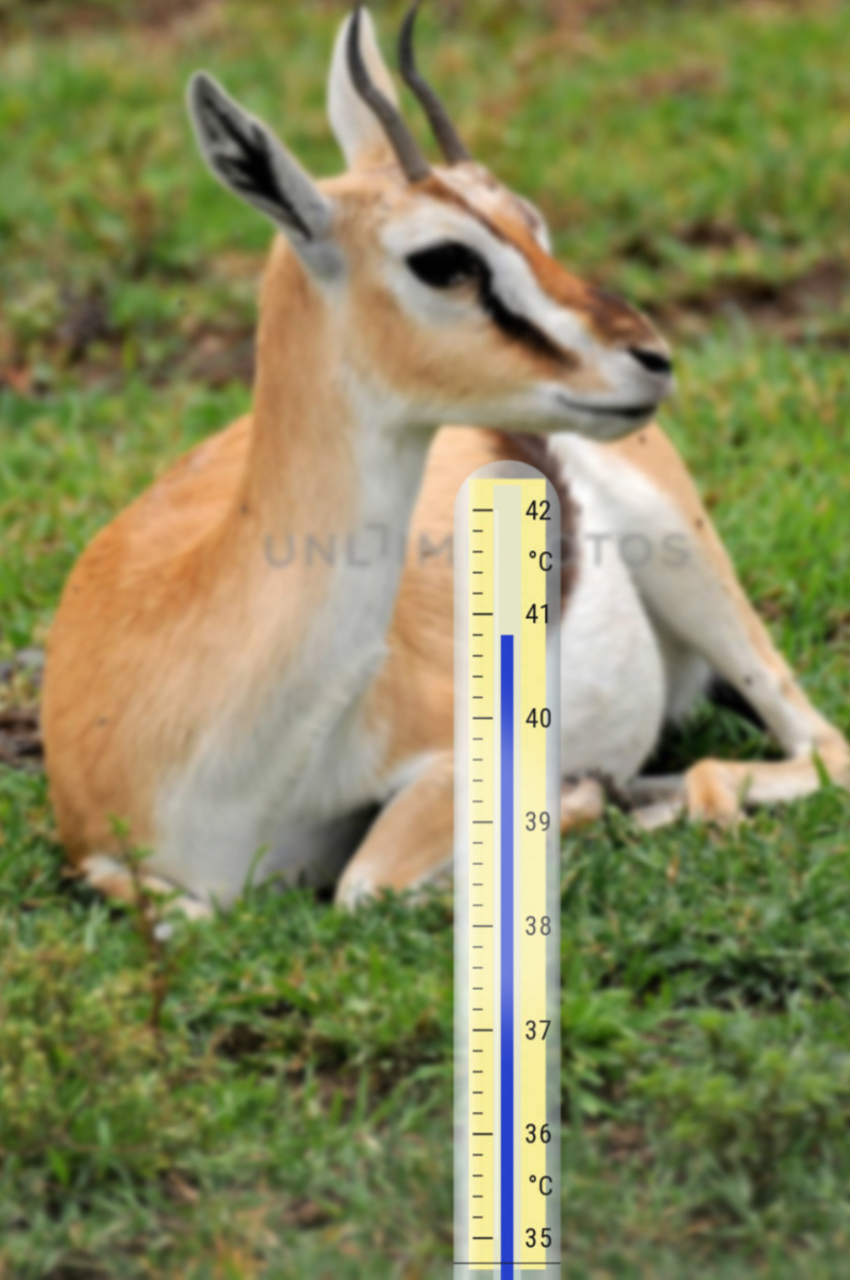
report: 40.8 (°C)
